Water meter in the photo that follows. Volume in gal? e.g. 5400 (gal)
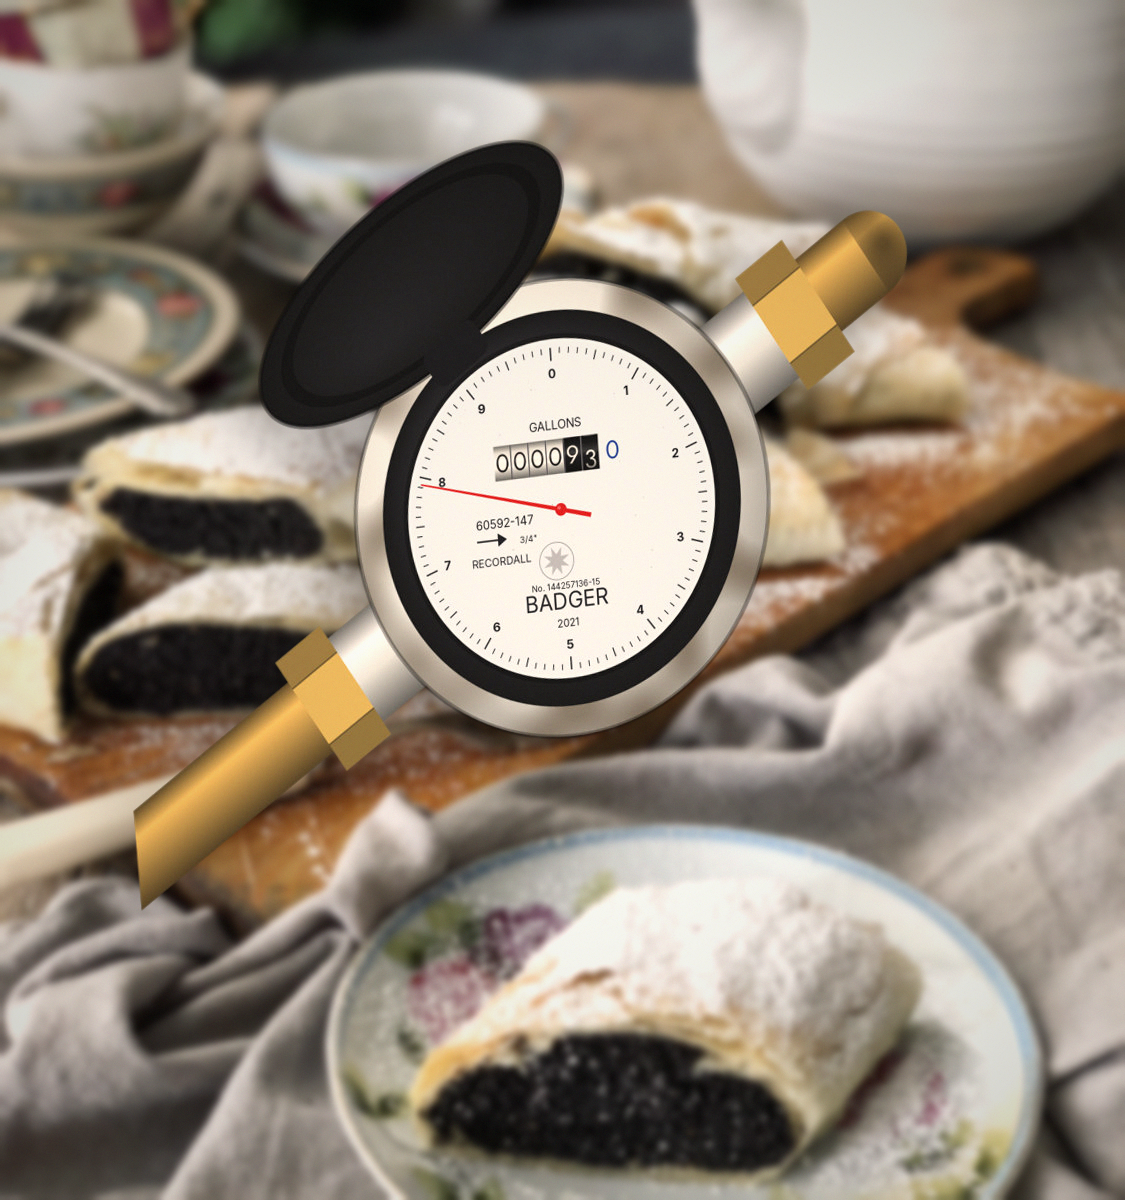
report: 927.9 (gal)
